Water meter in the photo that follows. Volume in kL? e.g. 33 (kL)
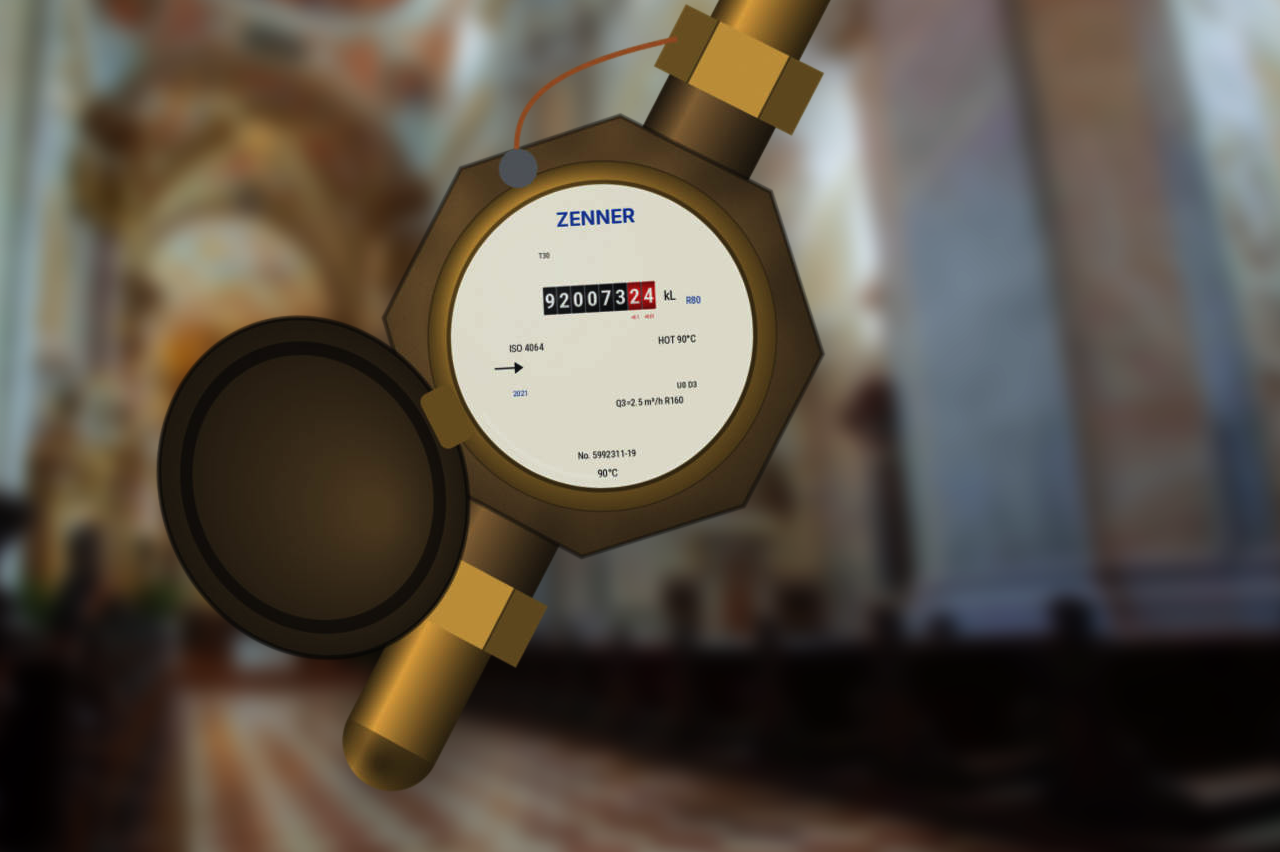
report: 920073.24 (kL)
